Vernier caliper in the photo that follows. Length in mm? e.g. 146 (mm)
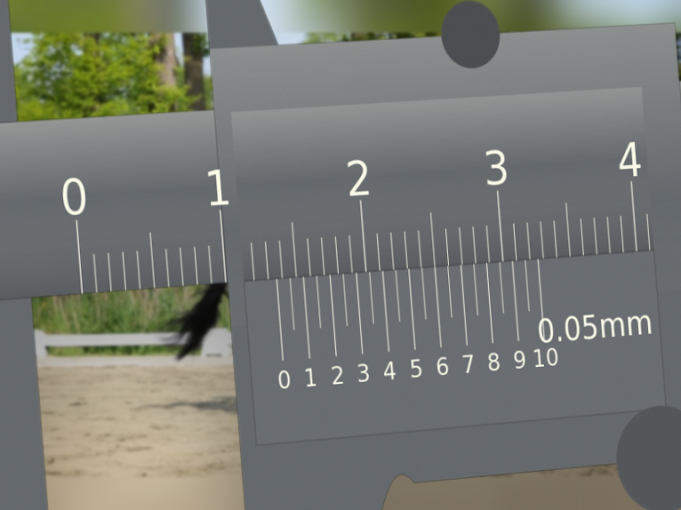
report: 13.6 (mm)
